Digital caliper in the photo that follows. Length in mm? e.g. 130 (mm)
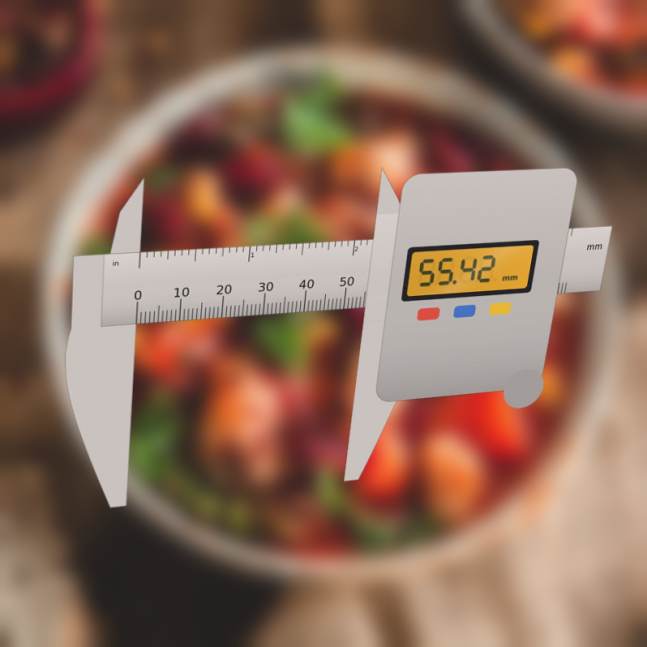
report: 55.42 (mm)
